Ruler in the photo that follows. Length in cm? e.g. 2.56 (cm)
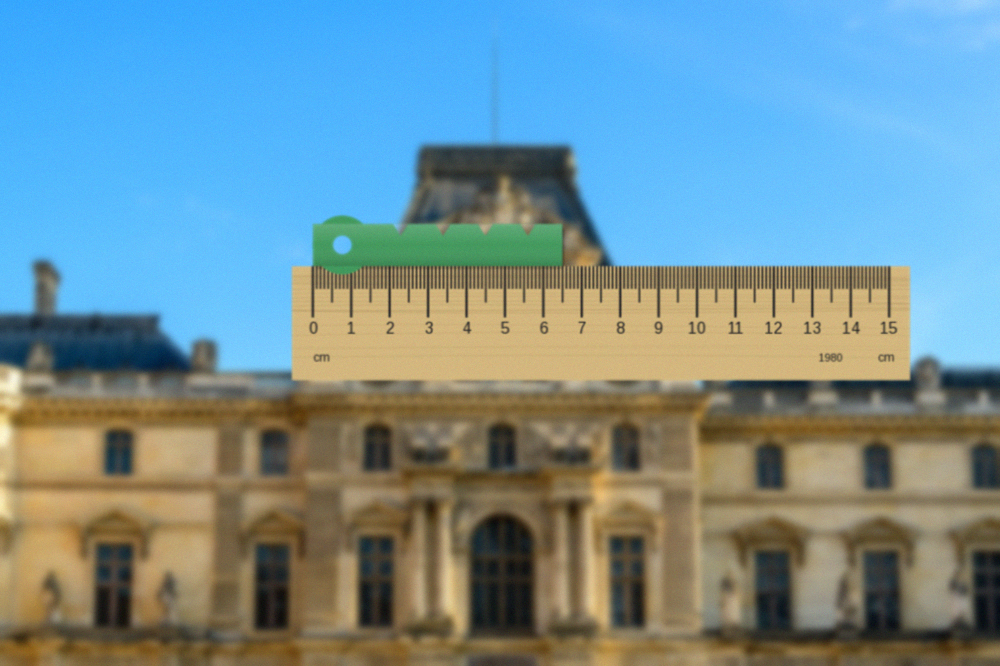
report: 6.5 (cm)
